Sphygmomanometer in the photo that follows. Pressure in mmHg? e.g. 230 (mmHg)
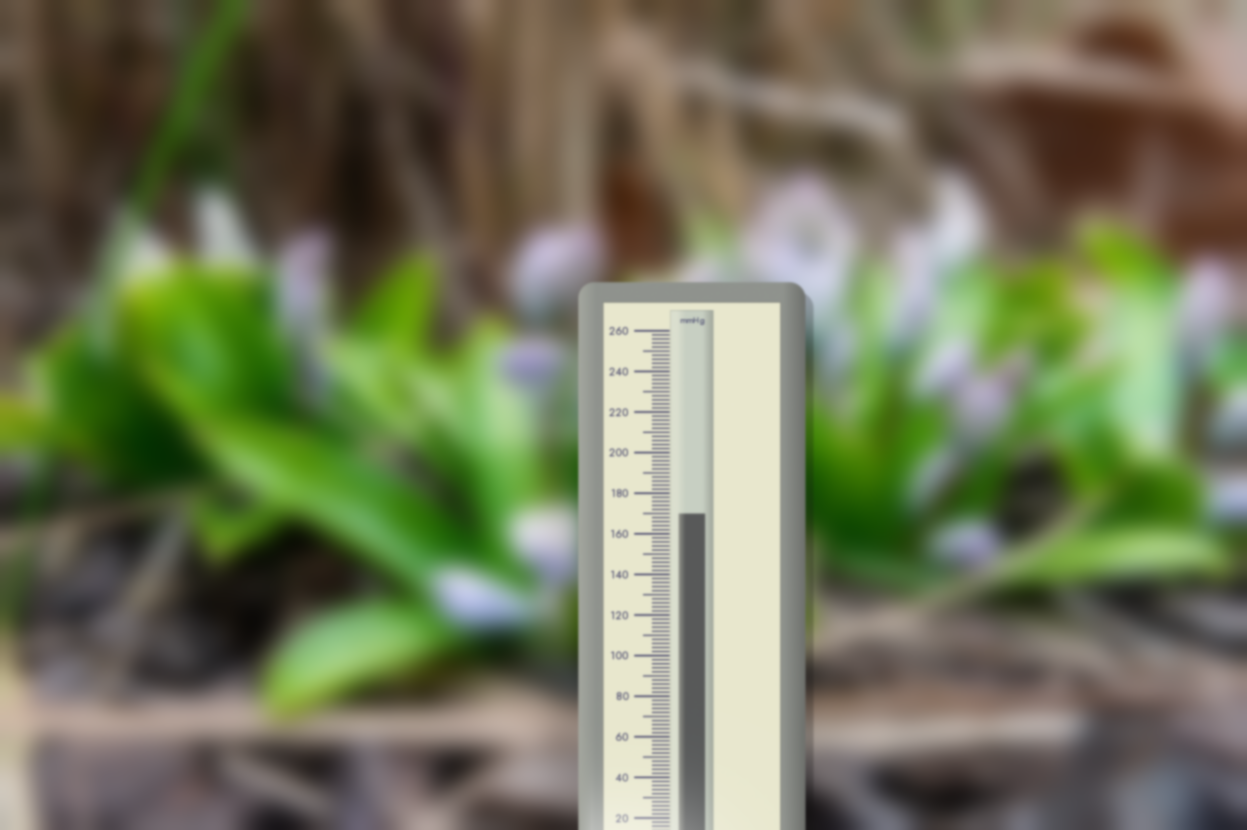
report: 170 (mmHg)
